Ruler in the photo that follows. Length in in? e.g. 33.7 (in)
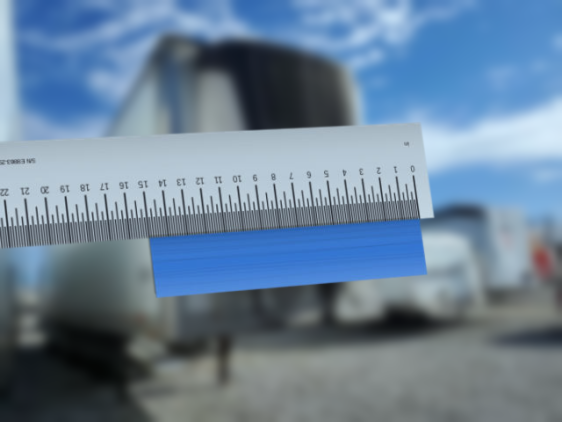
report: 15 (in)
